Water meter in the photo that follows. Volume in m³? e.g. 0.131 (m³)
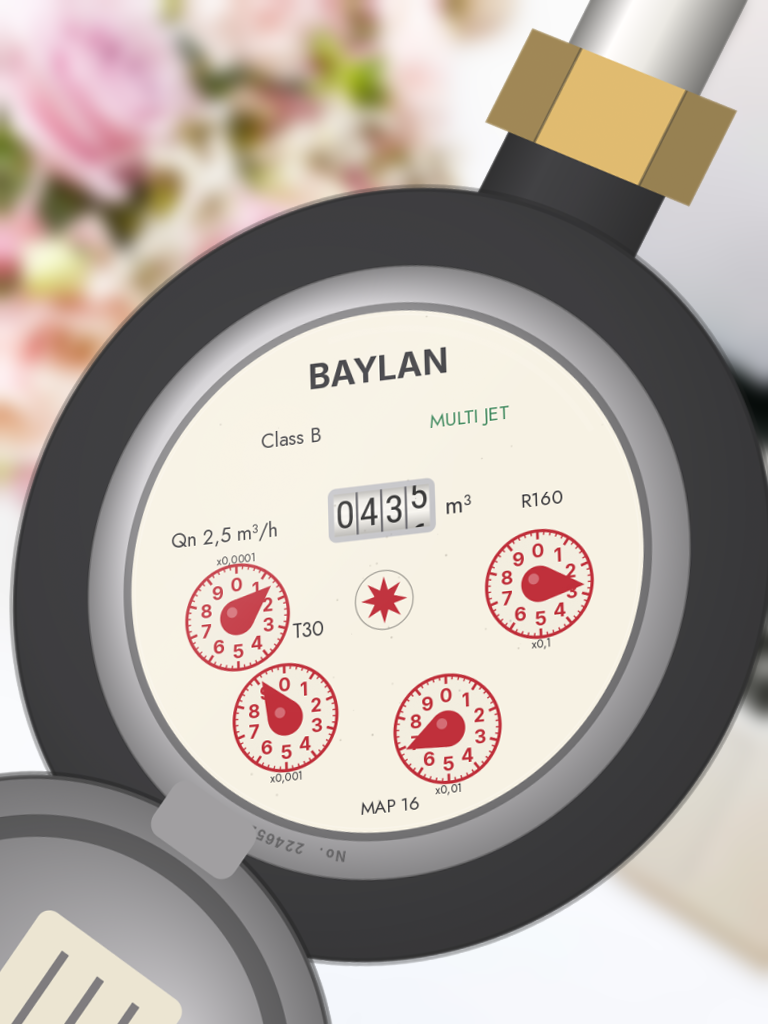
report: 435.2691 (m³)
